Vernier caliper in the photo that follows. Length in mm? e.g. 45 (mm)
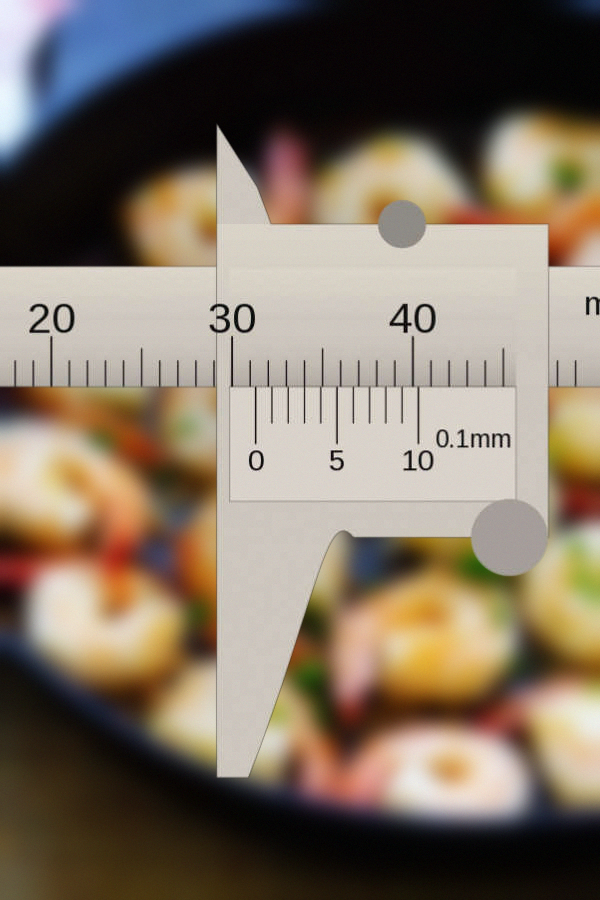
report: 31.3 (mm)
